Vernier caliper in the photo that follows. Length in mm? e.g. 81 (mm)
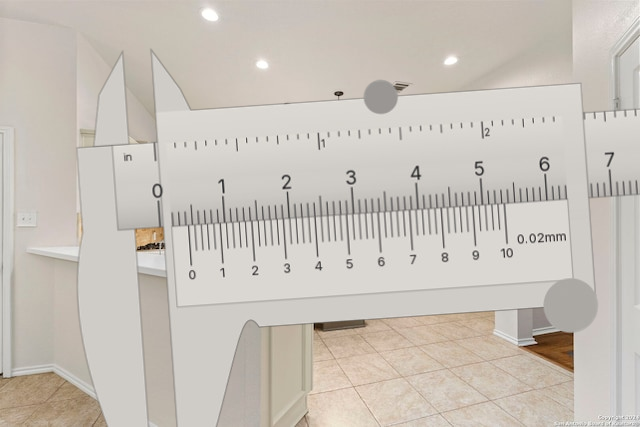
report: 4.4 (mm)
